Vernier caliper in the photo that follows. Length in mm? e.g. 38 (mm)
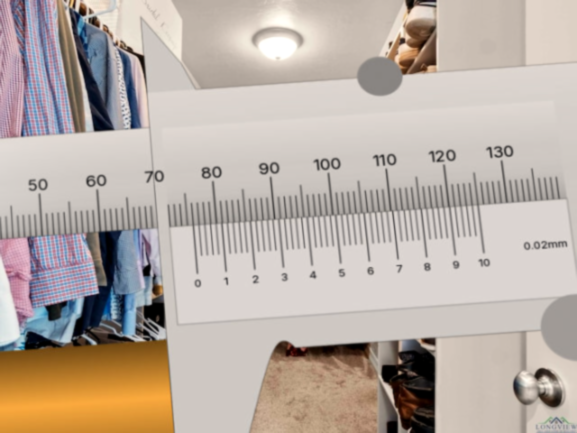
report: 76.0 (mm)
